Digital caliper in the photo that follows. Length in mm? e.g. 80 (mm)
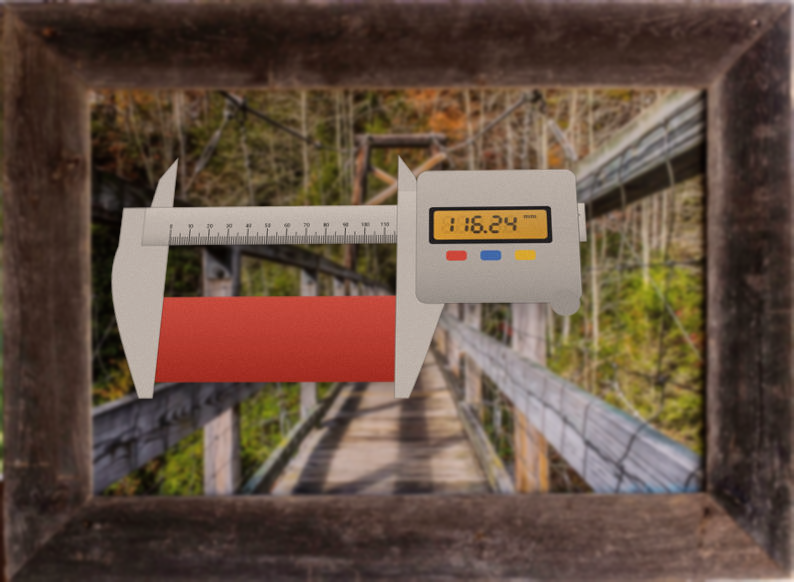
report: 116.24 (mm)
